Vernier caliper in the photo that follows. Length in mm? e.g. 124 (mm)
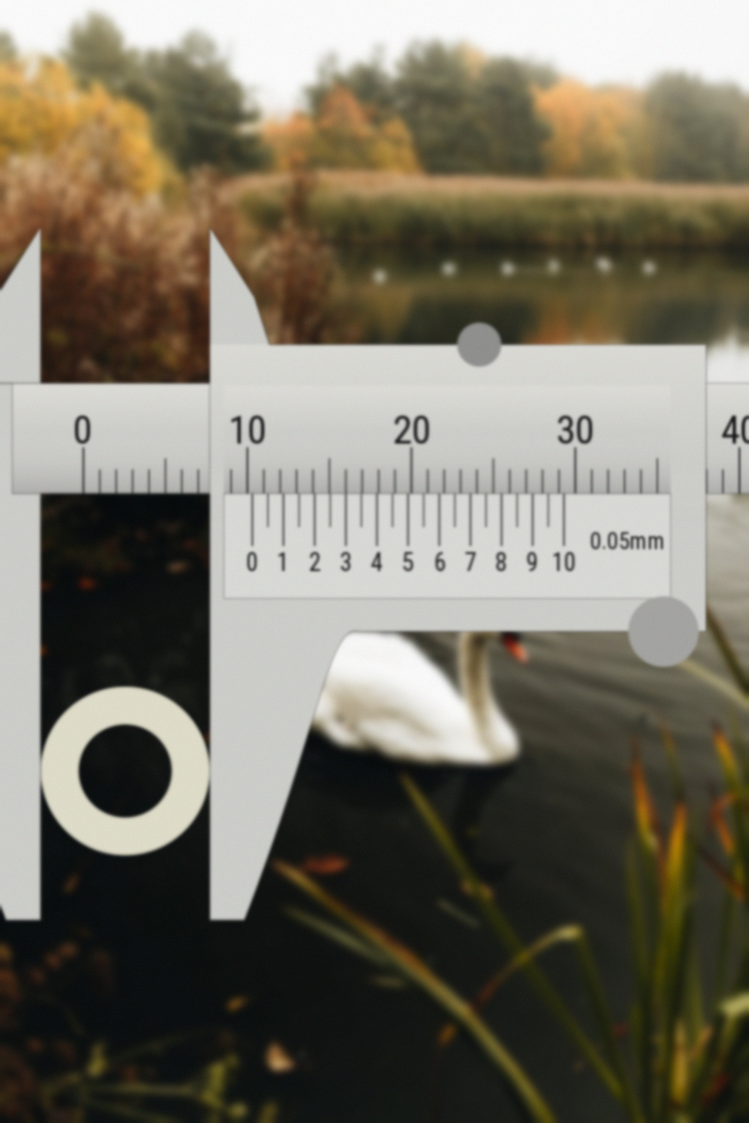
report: 10.3 (mm)
